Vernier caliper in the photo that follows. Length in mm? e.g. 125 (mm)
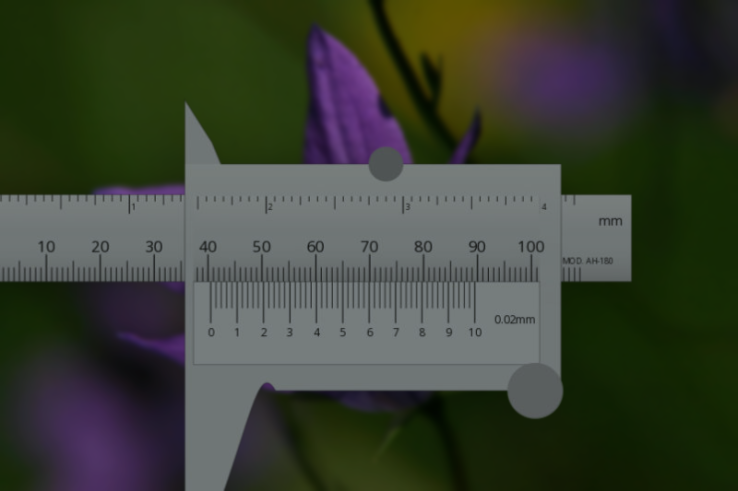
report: 40.5 (mm)
